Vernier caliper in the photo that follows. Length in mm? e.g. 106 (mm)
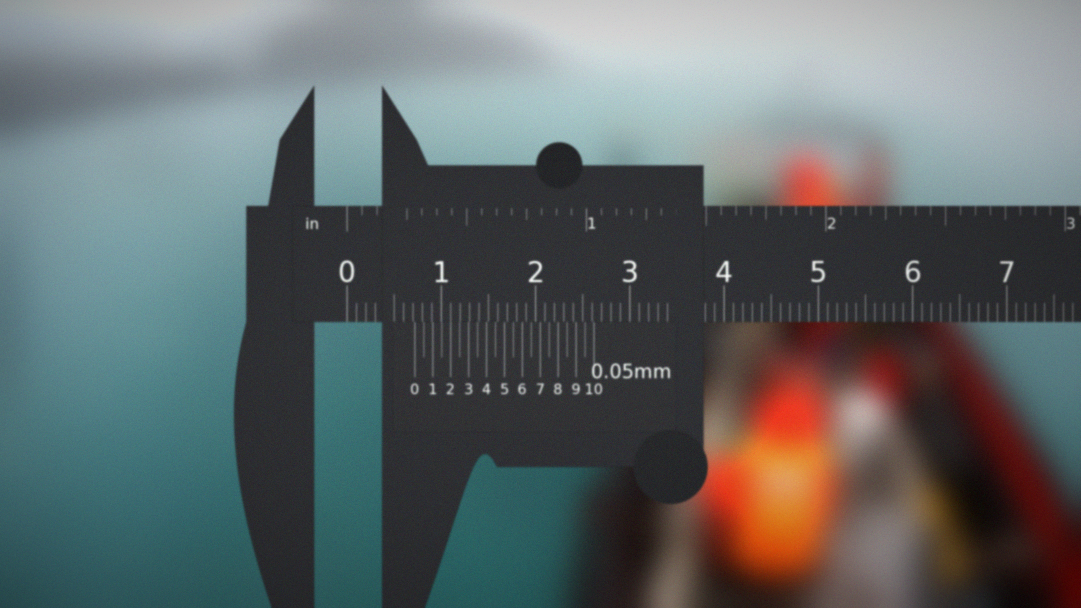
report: 7.2 (mm)
